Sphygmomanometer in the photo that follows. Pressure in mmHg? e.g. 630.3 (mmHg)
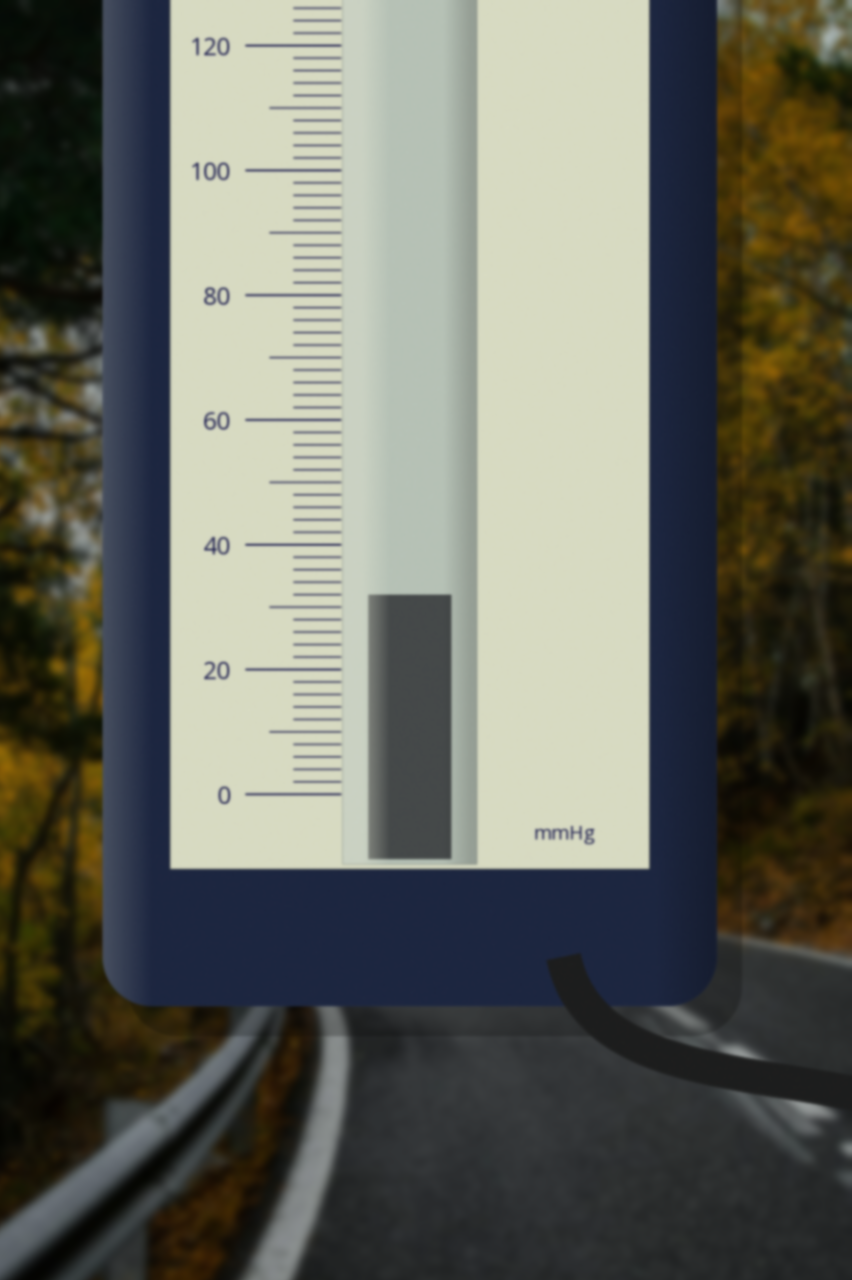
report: 32 (mmHg)
